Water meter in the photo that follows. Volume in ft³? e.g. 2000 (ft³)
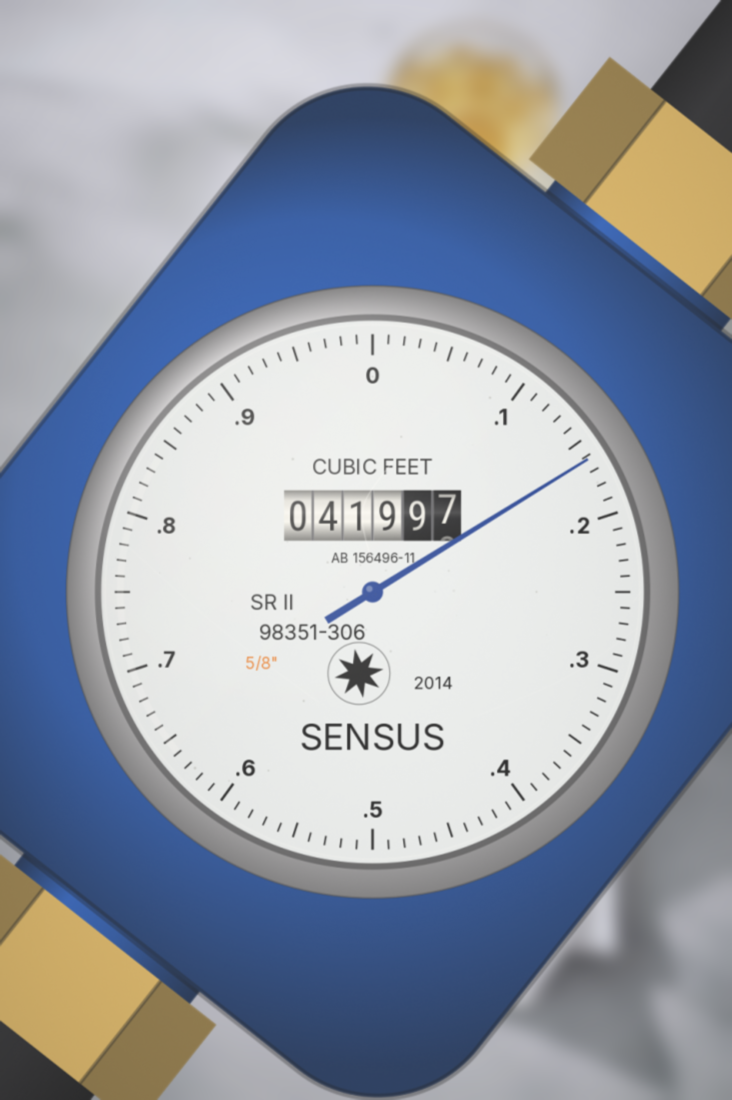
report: 41997.16 (ft³)
